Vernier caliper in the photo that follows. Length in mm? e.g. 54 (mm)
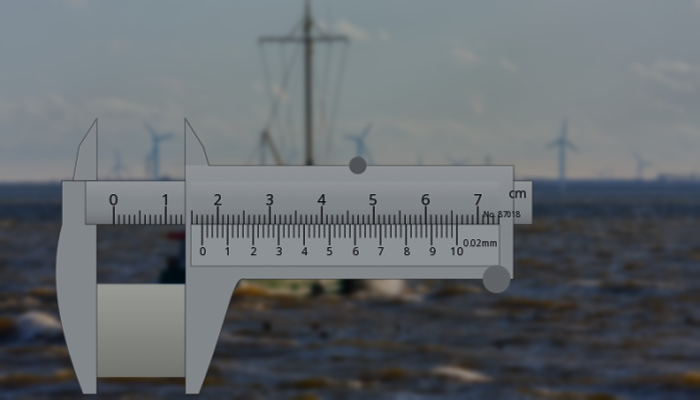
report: 17.0 (mm)
